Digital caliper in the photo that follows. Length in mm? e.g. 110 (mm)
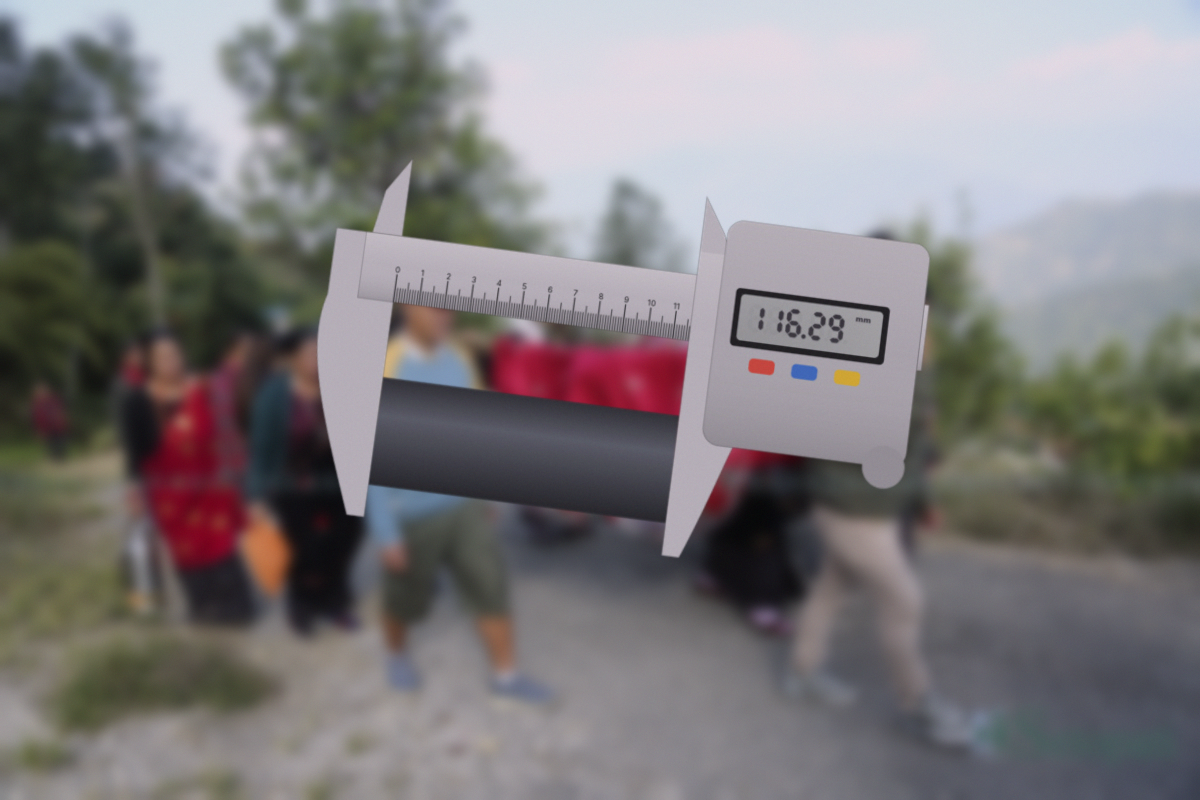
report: 116.29 (mm)
